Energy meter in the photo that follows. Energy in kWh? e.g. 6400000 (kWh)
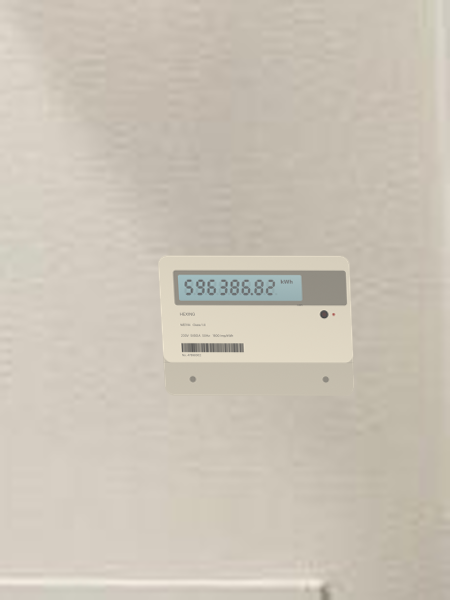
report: 596386.82 (kWh)
